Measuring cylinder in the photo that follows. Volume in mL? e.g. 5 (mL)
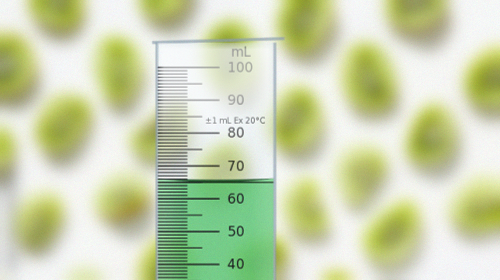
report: 65 (mL)
